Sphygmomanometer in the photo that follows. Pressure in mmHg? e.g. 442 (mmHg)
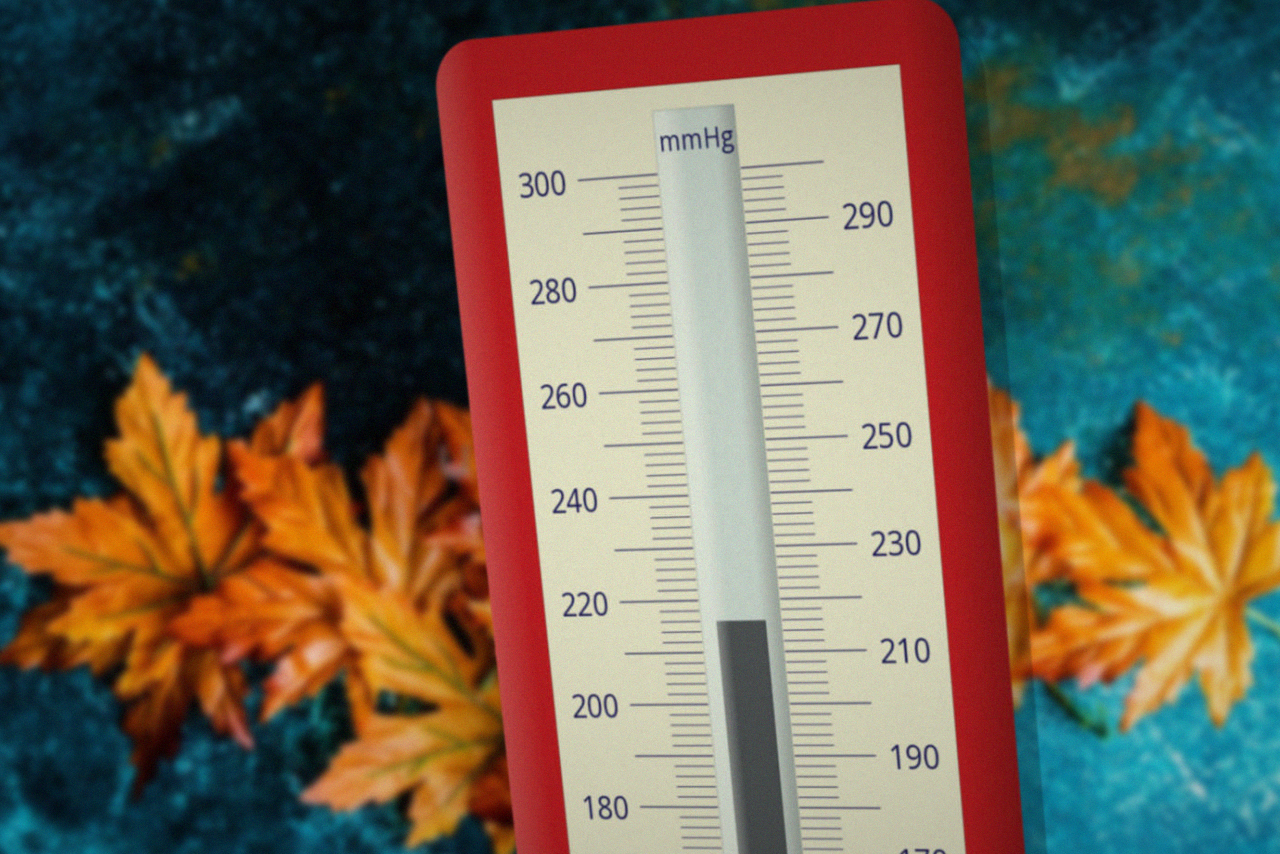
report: 216 (mmHg)
